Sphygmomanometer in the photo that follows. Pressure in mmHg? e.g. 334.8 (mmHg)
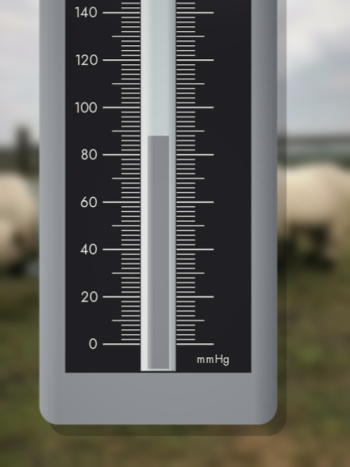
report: 88 (mmHg)
